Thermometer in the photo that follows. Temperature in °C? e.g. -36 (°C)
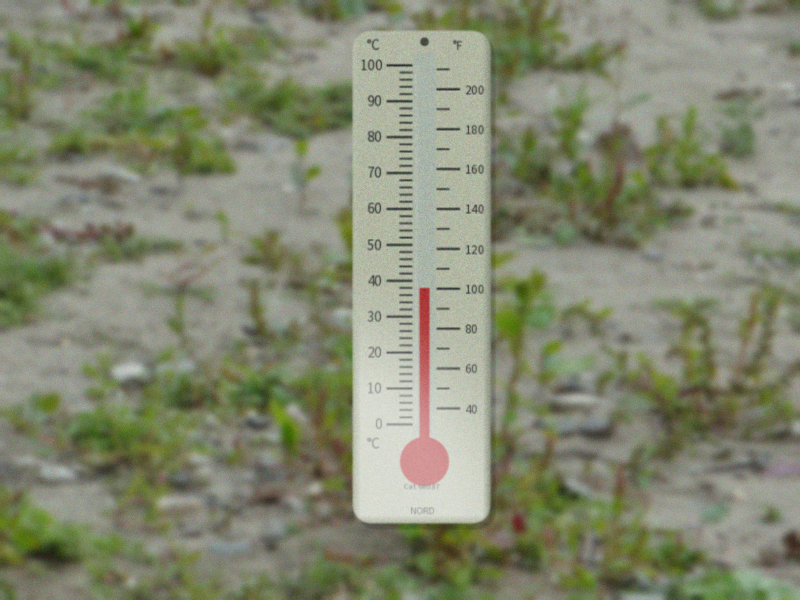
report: 38 (°C)
